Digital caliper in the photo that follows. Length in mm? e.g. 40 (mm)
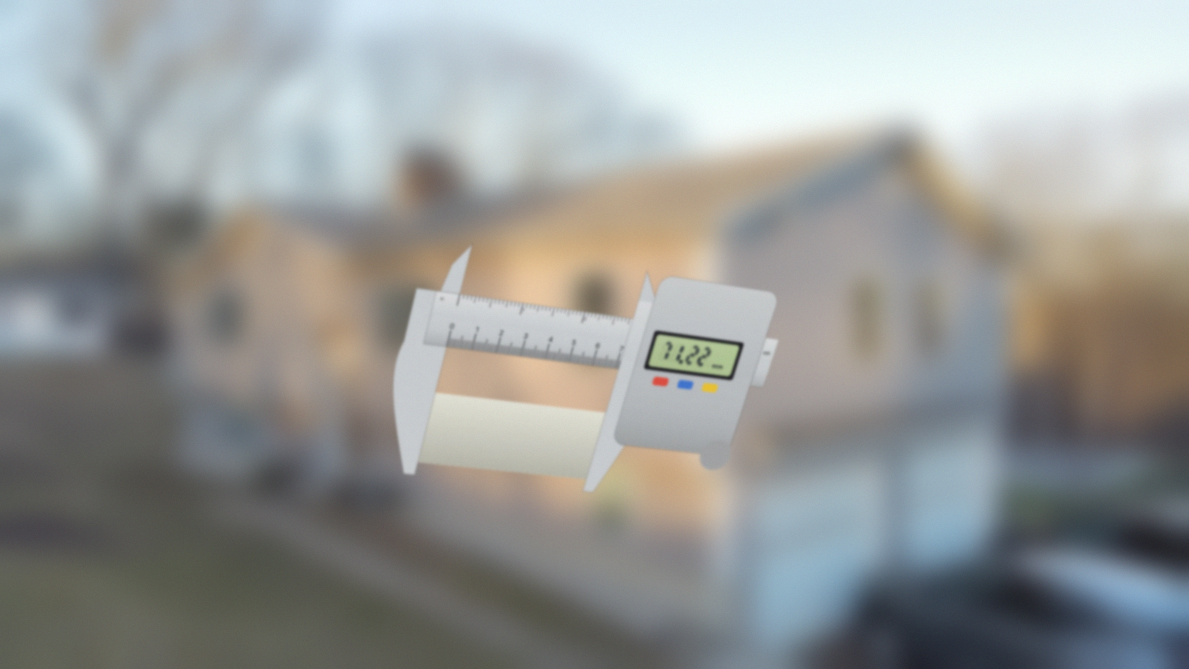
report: 71.22 (mm)
